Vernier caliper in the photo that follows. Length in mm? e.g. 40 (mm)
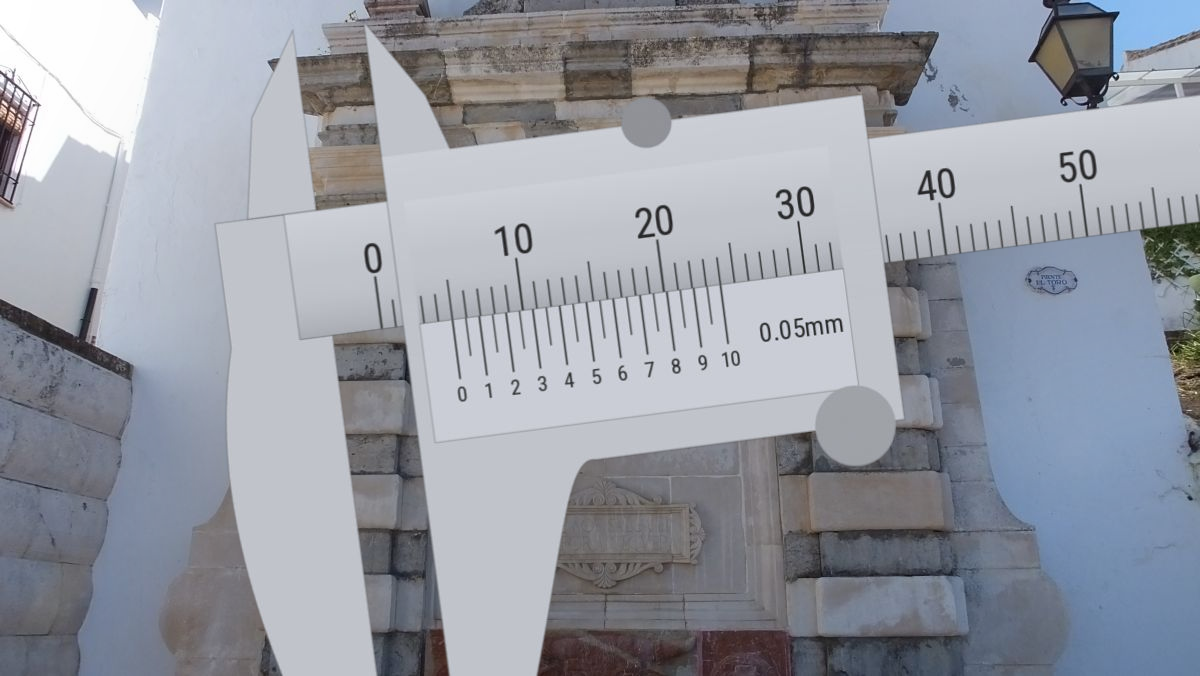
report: 5.0 (mm)
